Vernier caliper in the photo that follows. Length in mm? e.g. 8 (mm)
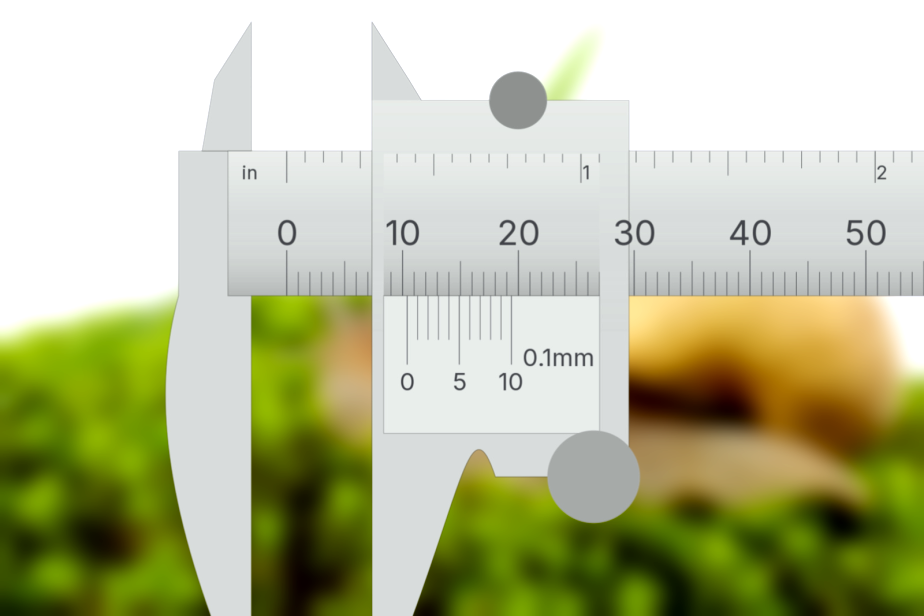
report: 10.4 (mm)
